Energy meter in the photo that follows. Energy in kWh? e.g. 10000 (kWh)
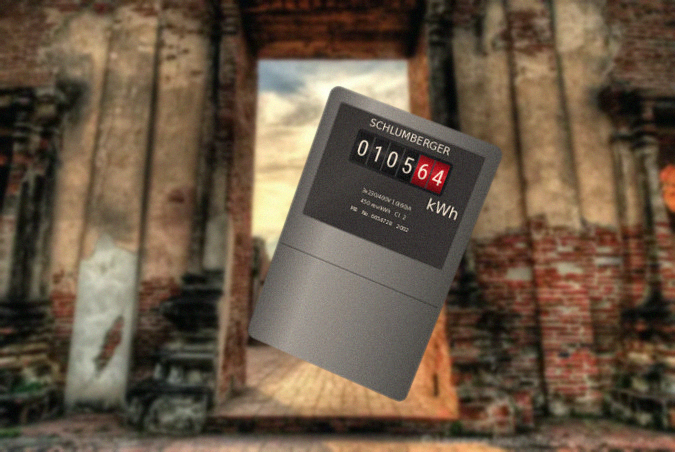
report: 105.64 (kWh)
